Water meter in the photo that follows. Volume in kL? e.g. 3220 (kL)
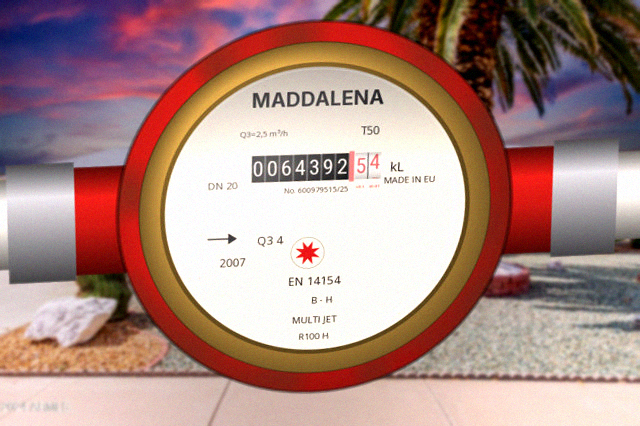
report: 64392.54 (kL)
